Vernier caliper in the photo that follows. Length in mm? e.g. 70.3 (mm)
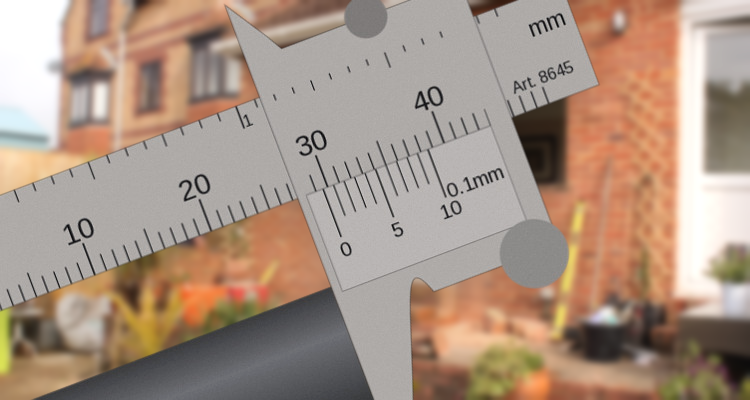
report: 29.6 (mm)
